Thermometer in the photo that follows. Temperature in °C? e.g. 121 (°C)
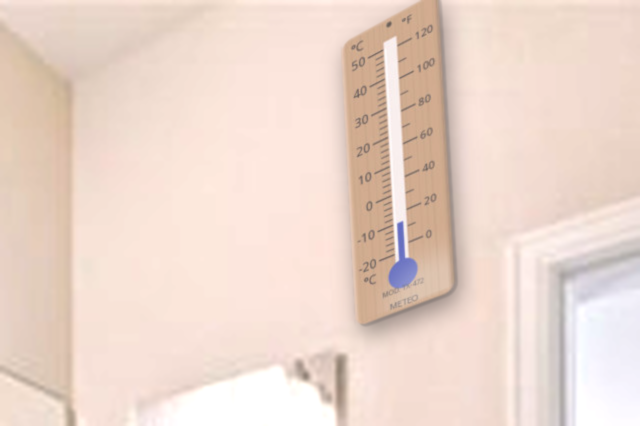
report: -10 (°C)
